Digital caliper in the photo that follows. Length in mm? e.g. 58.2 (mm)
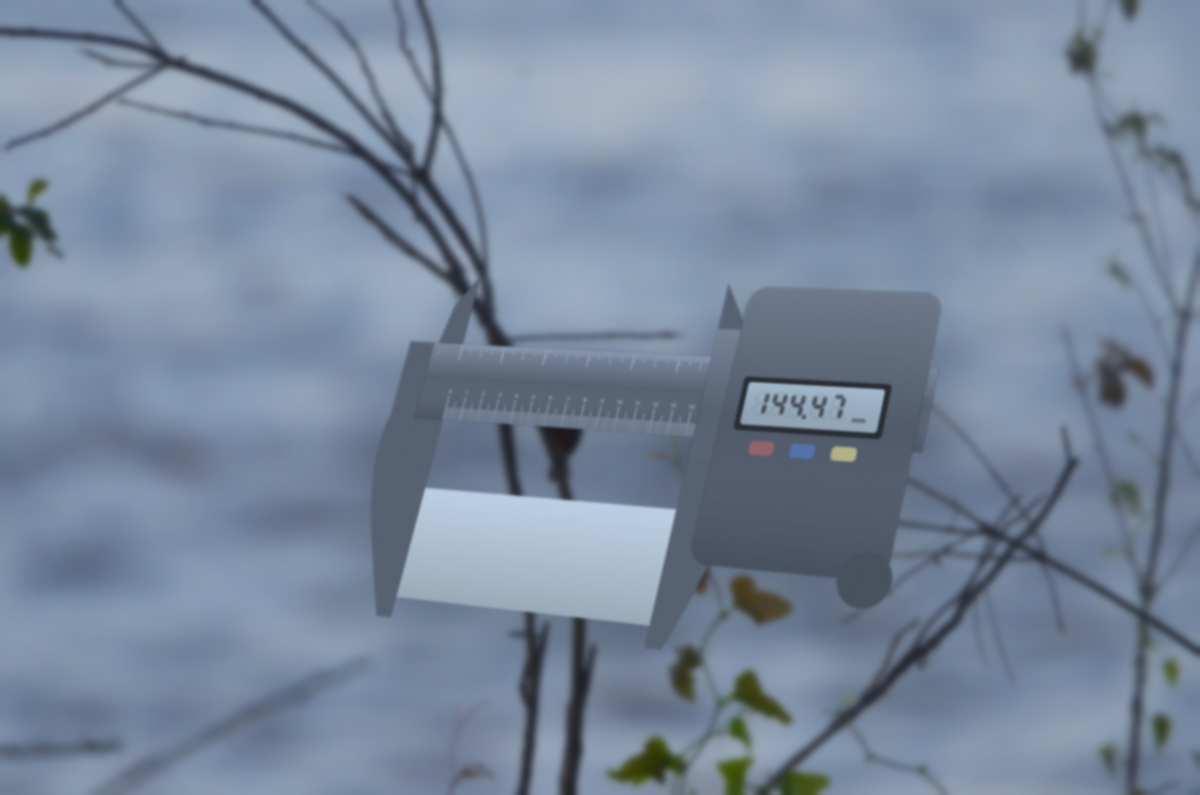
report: 144.47 (mm)
